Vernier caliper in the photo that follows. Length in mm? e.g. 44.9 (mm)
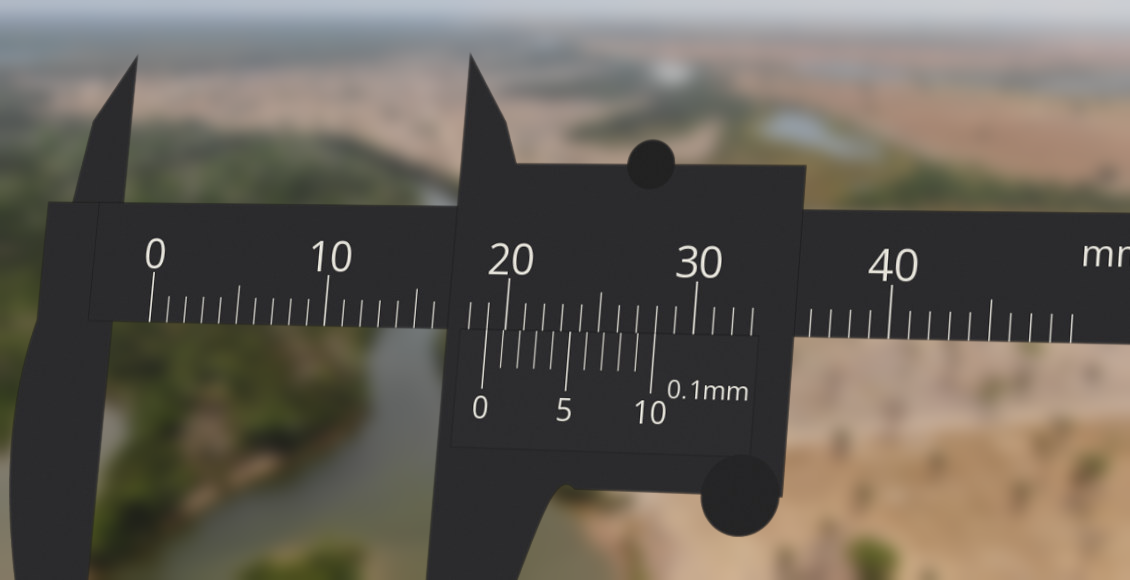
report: 19.0 (mm)
